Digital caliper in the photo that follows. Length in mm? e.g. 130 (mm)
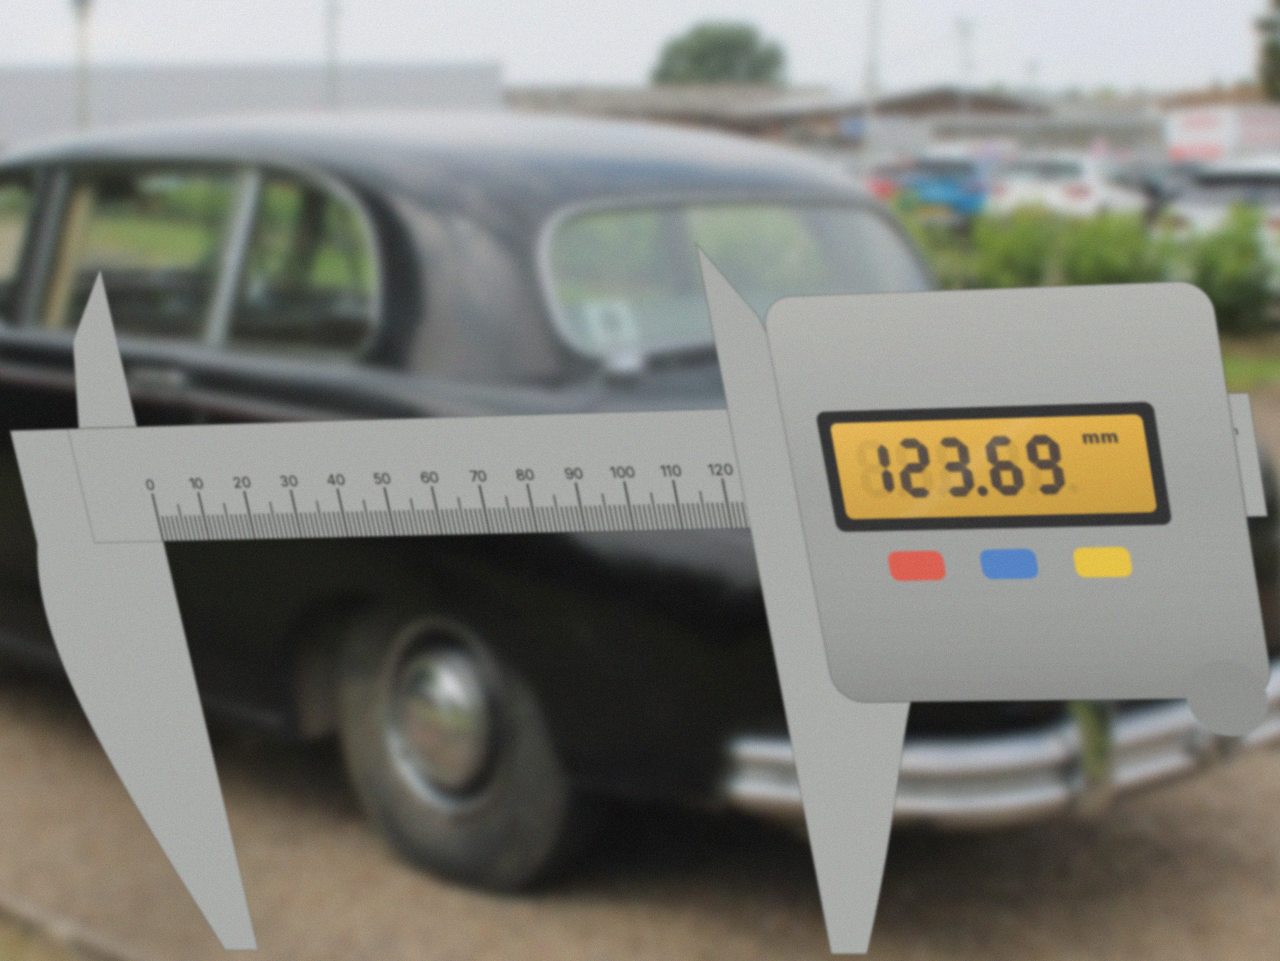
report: 123.69 (mm)
